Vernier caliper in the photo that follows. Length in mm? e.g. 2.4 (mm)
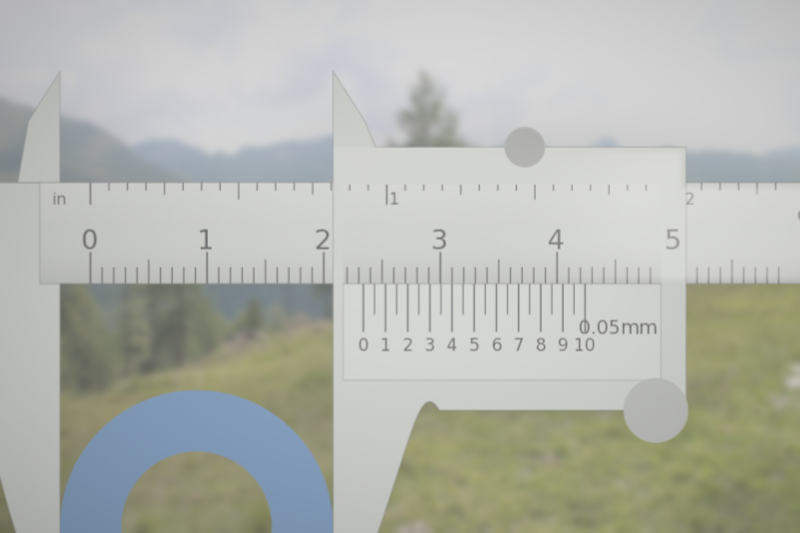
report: 23.4 (mm)
